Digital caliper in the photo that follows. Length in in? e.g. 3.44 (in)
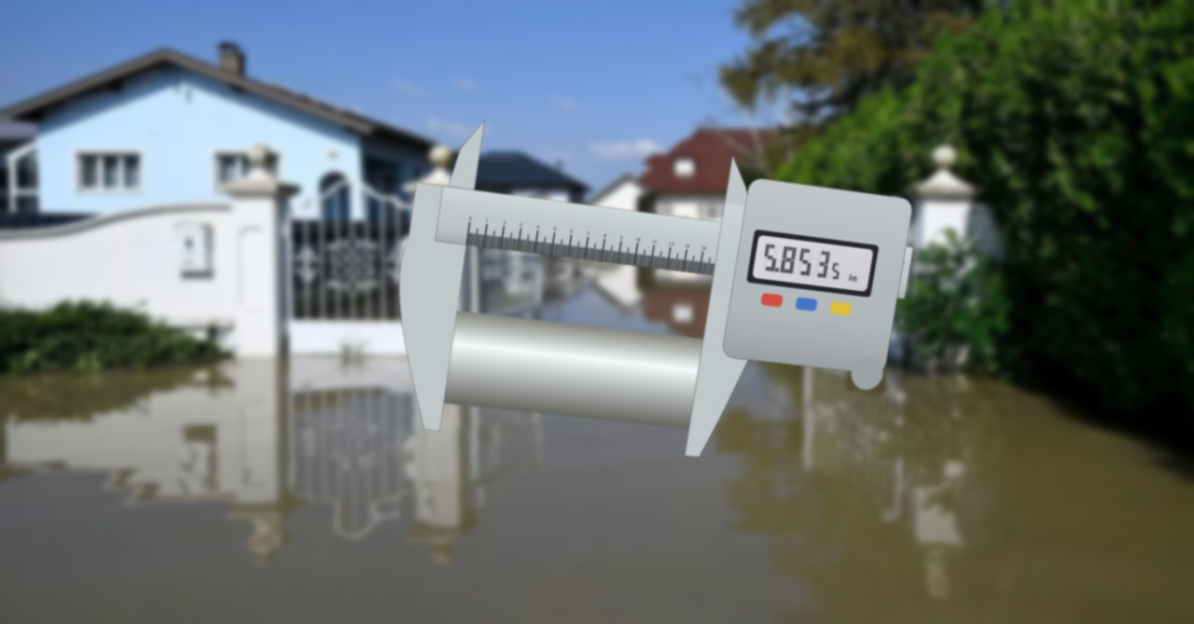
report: 5.8535 (in)
